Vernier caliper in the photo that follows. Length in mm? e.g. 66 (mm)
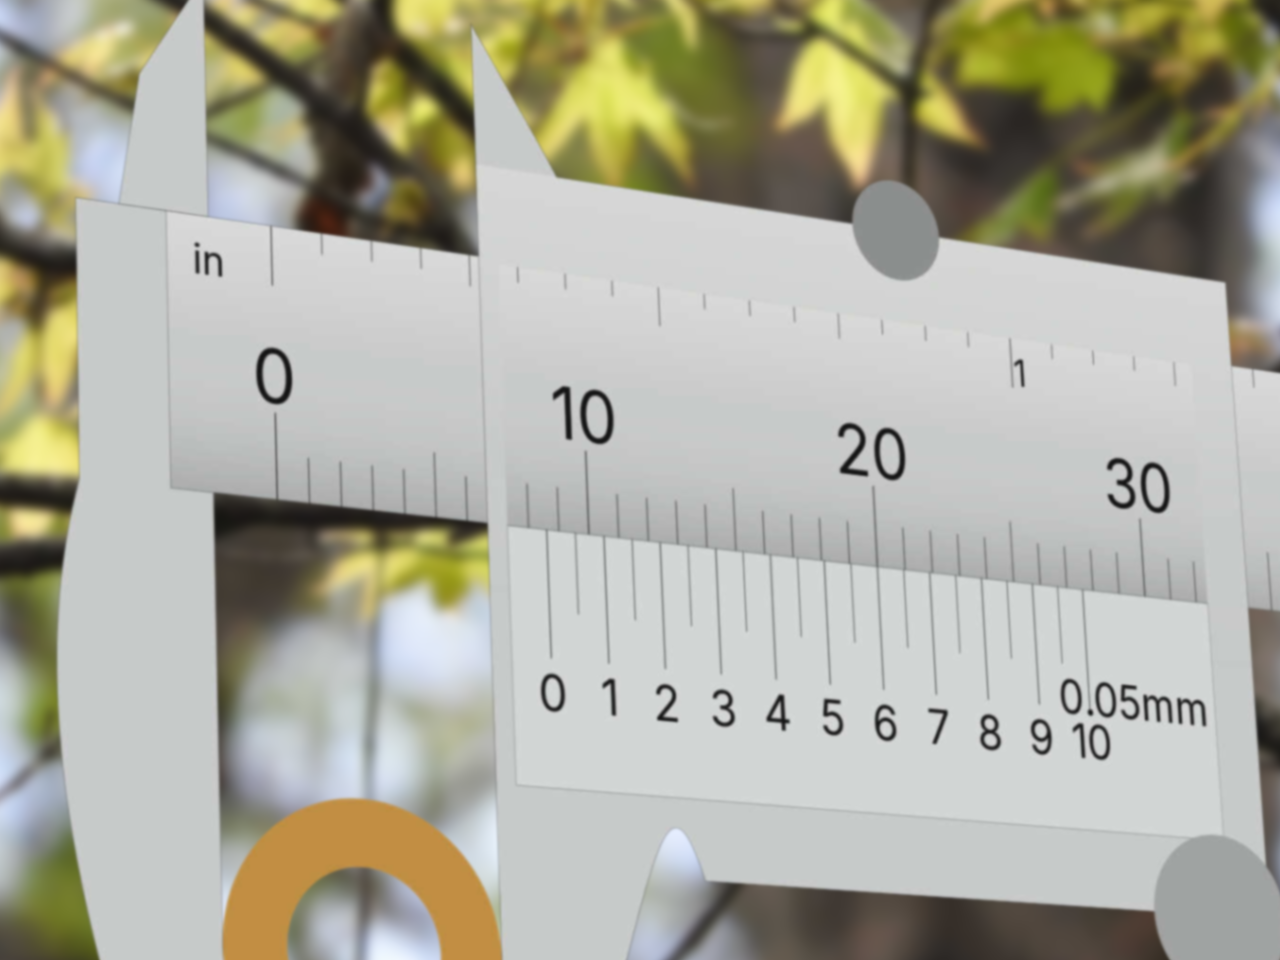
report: 8.6 (mm)
